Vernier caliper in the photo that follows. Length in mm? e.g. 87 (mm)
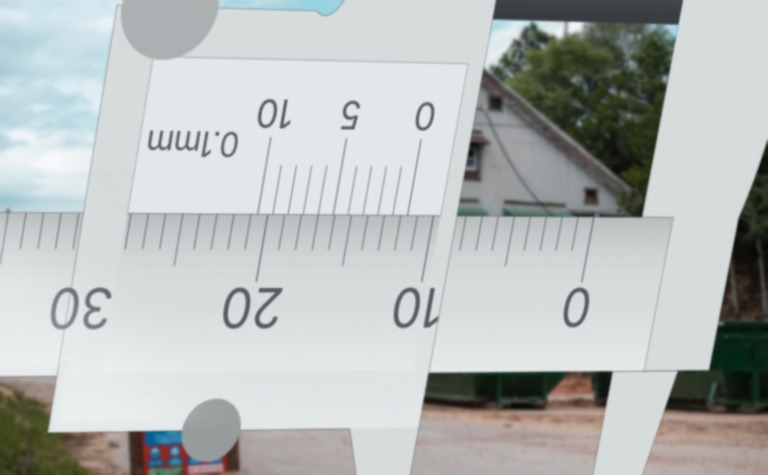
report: 11.6 (mm)
